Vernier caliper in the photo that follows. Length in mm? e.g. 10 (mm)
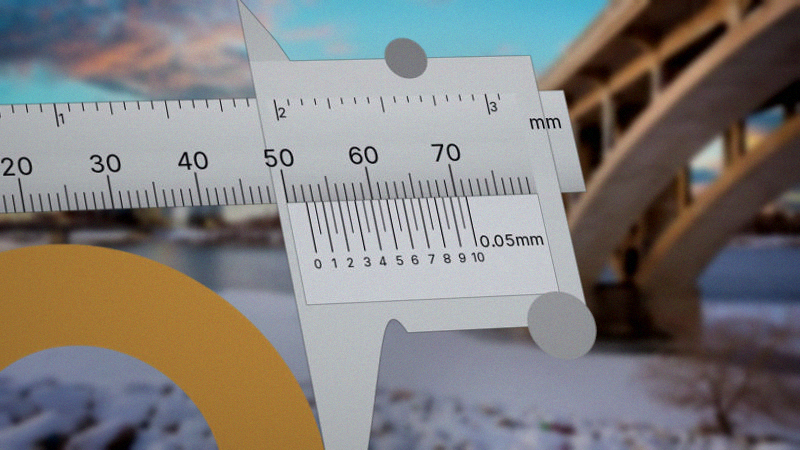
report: 52.2 (mm)
